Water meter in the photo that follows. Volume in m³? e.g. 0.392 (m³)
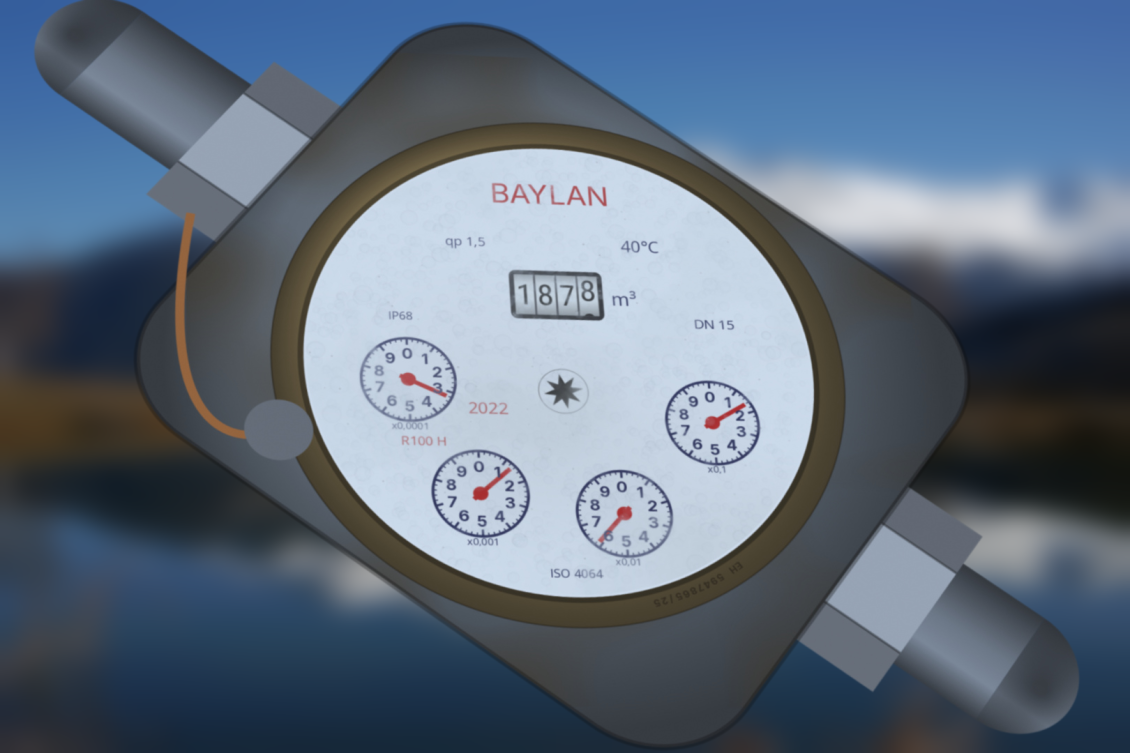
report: 1878.1613 (m³)
